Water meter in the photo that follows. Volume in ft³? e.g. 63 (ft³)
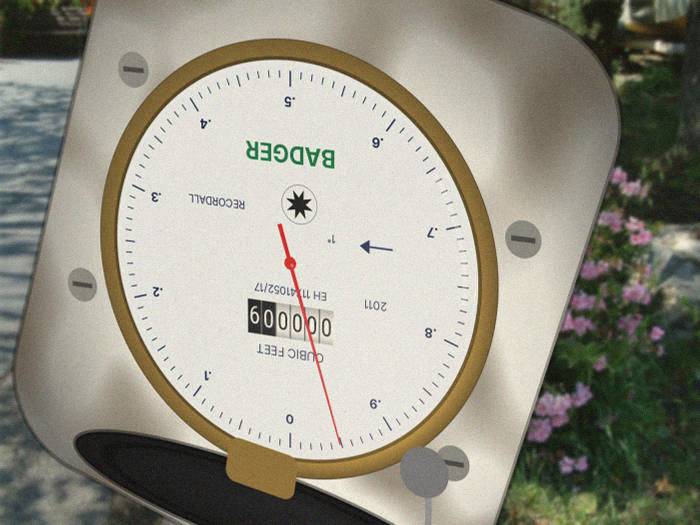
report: 8.95 (ft³)
